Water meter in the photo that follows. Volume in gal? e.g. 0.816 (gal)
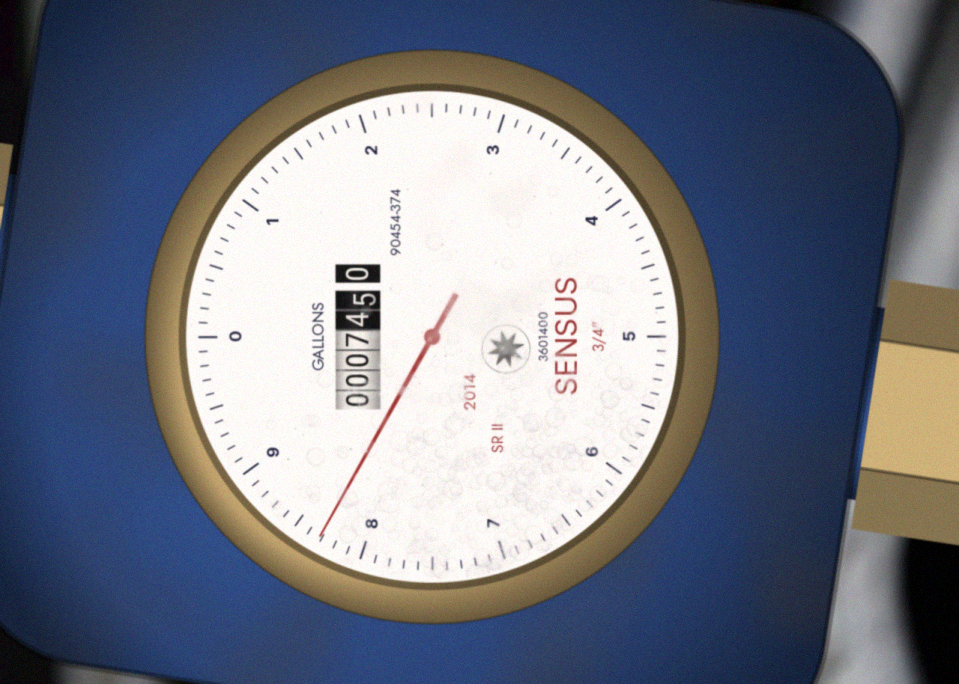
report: 7448.3 (gal)
